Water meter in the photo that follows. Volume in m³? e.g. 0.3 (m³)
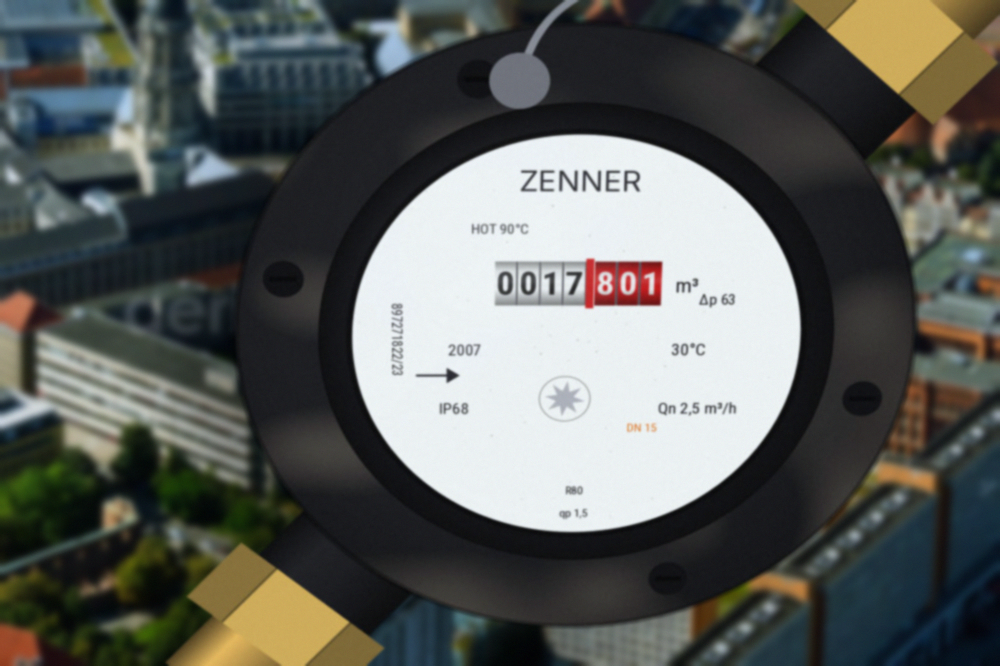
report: 17.801 (m³)
